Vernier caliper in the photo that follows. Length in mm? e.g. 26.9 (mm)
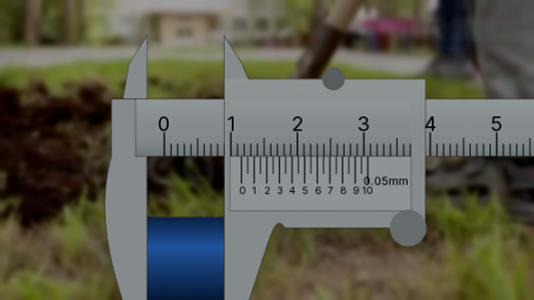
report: 11.6 (mm)
